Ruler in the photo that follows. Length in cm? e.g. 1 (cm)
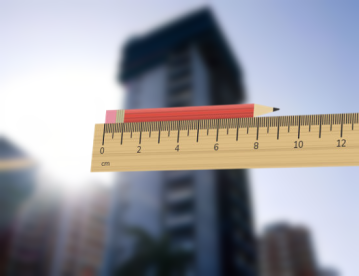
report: 9 (cm)
